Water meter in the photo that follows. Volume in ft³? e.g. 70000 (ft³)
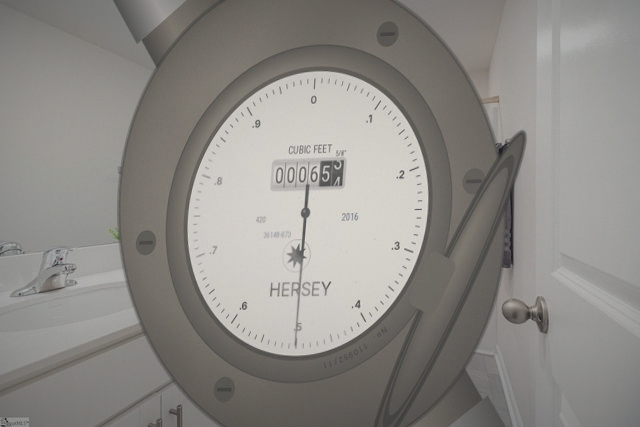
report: 653.50 (ft³)
